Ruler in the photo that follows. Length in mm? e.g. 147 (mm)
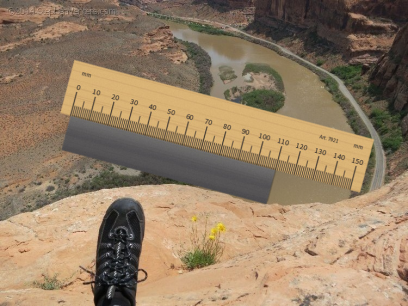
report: 110 (mm)
